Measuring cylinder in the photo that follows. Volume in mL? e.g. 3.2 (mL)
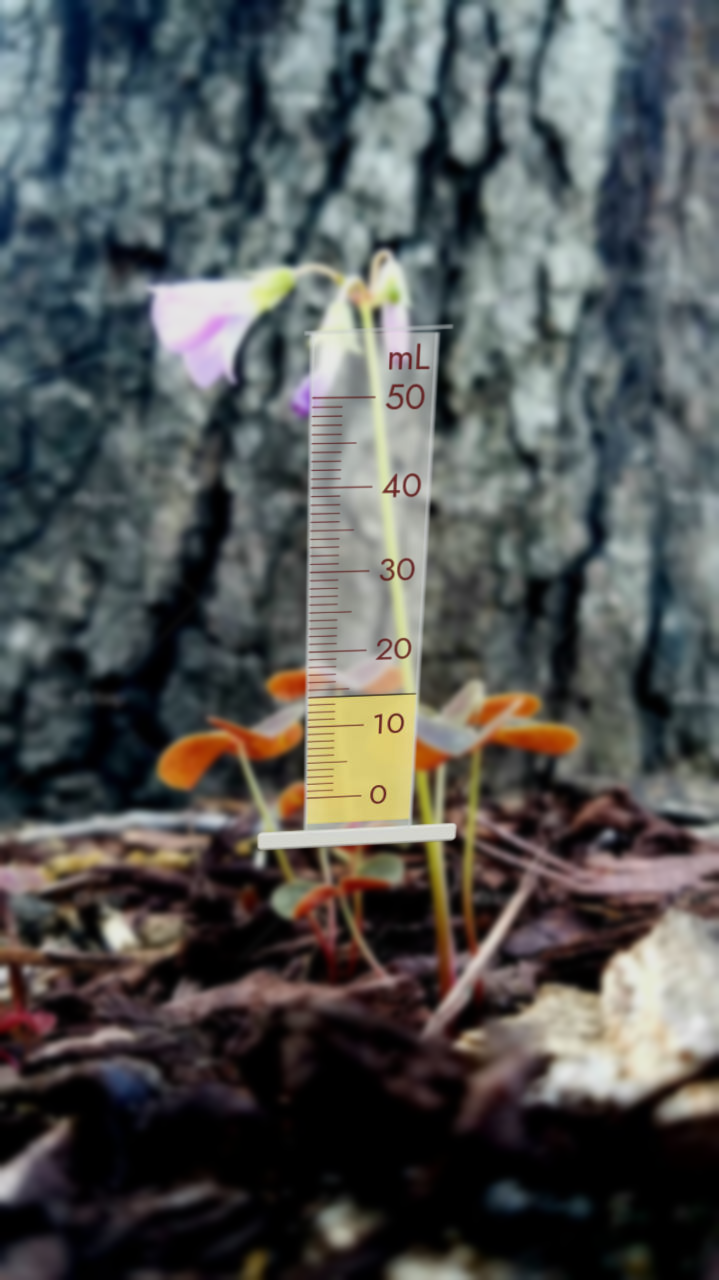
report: 14 (mL)
